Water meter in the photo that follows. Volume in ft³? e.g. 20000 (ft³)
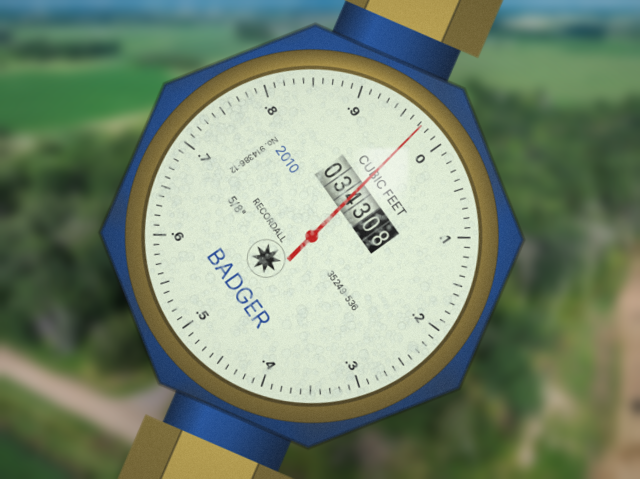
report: 34307.97 (ft³)
